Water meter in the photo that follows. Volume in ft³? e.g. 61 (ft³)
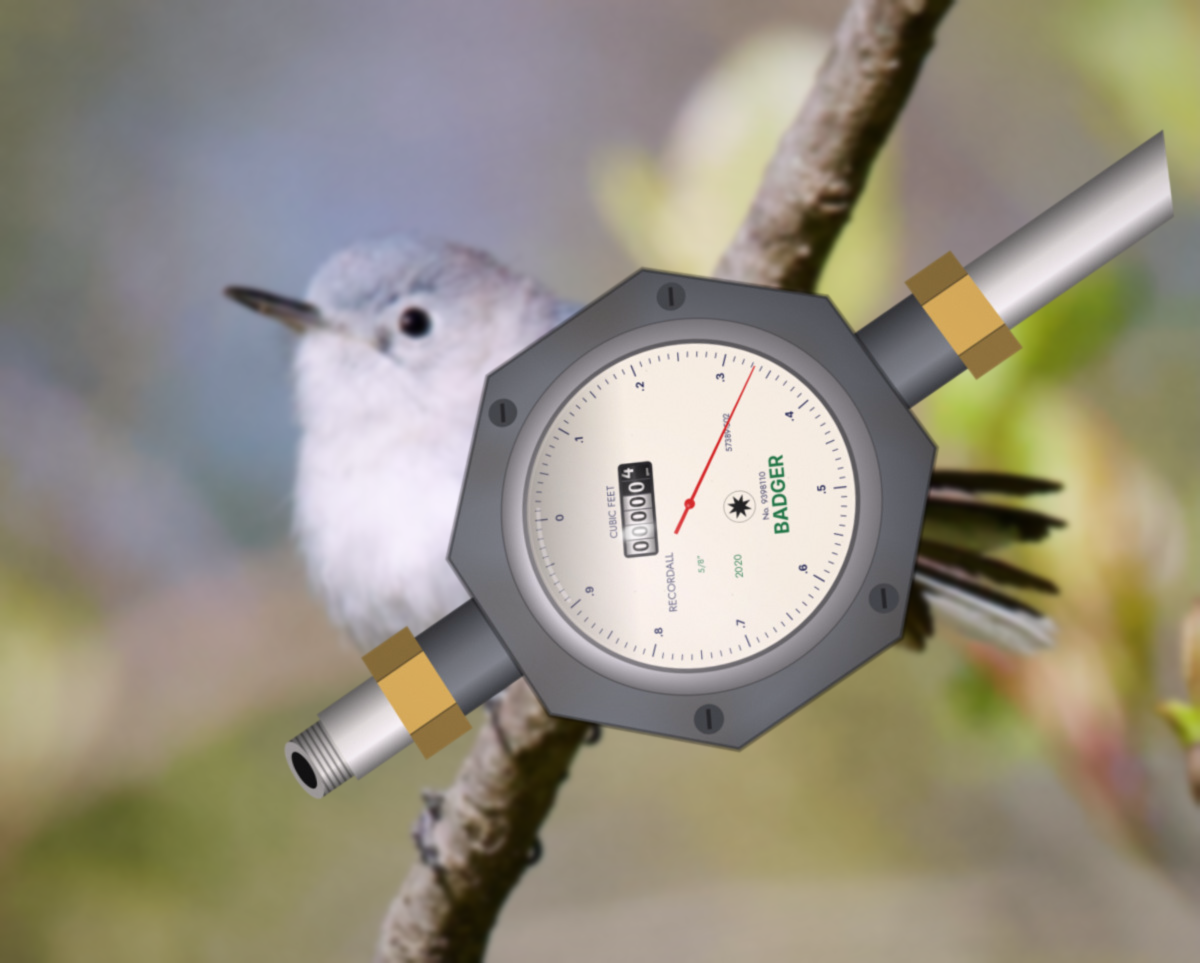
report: 4.33 (ft³)
